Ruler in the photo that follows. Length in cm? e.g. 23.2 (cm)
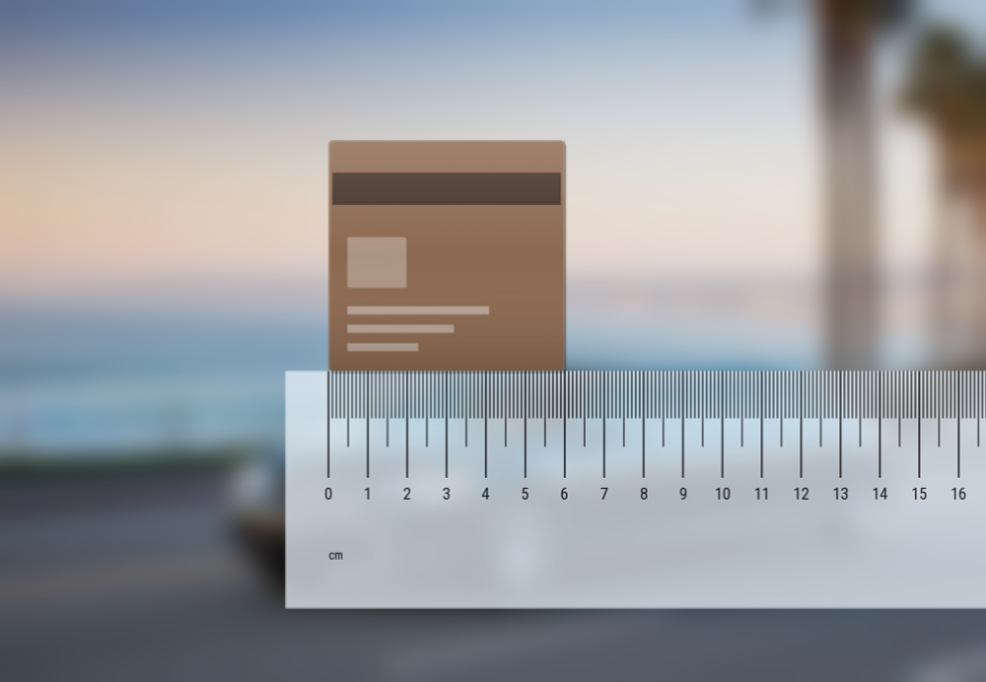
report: 6 (cm)
